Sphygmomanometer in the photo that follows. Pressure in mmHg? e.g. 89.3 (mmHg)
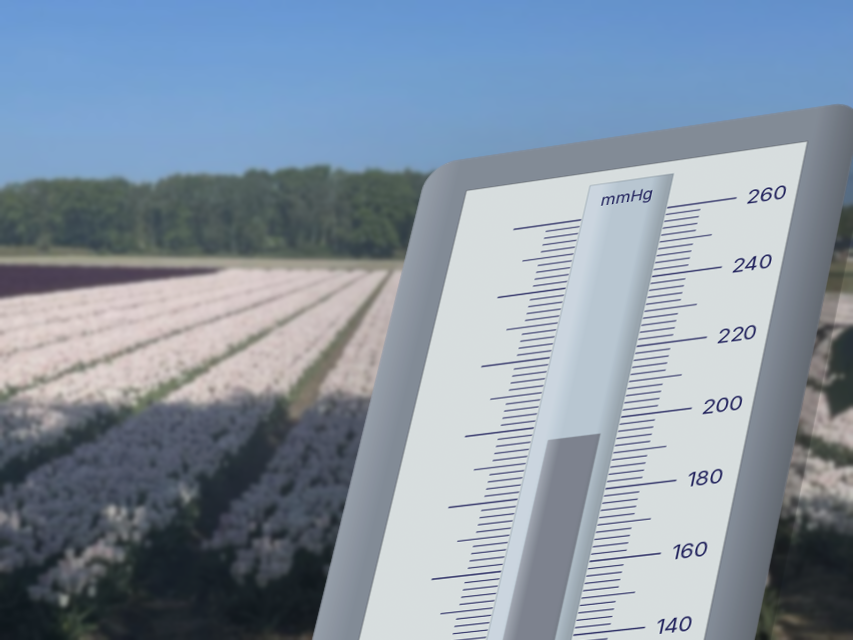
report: 196 (mmHg)
